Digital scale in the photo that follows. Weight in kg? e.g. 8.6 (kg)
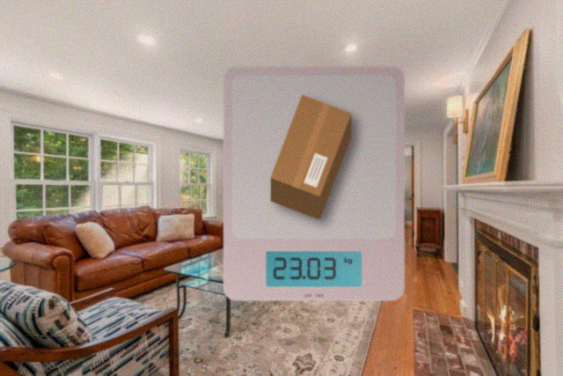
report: 23.03 (kg)
